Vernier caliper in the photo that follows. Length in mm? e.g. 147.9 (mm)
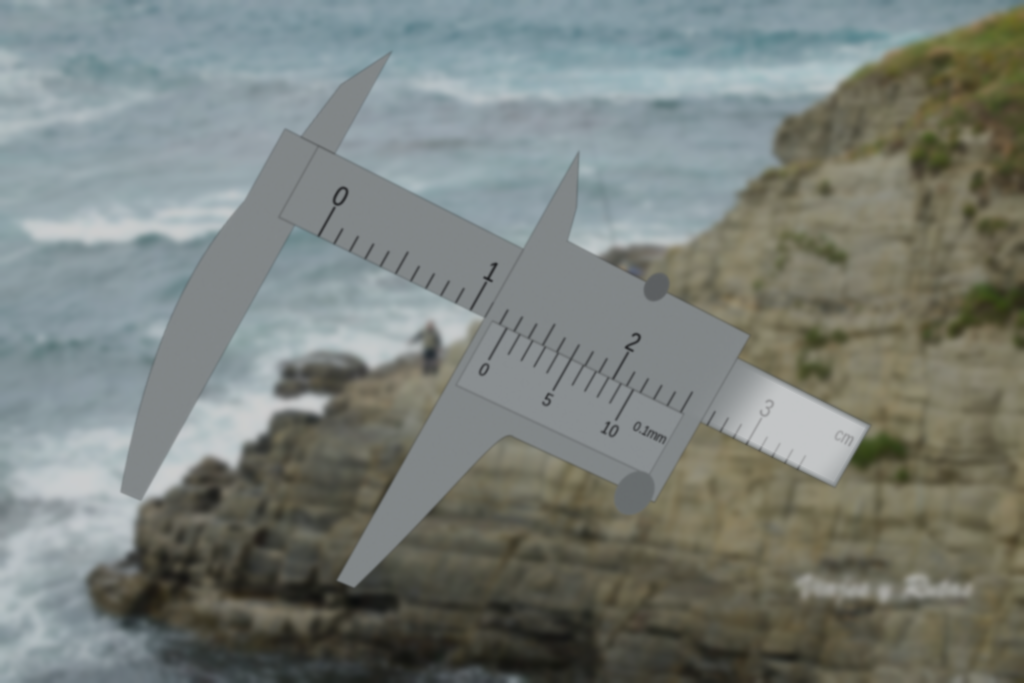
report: 12.5 (mm)
